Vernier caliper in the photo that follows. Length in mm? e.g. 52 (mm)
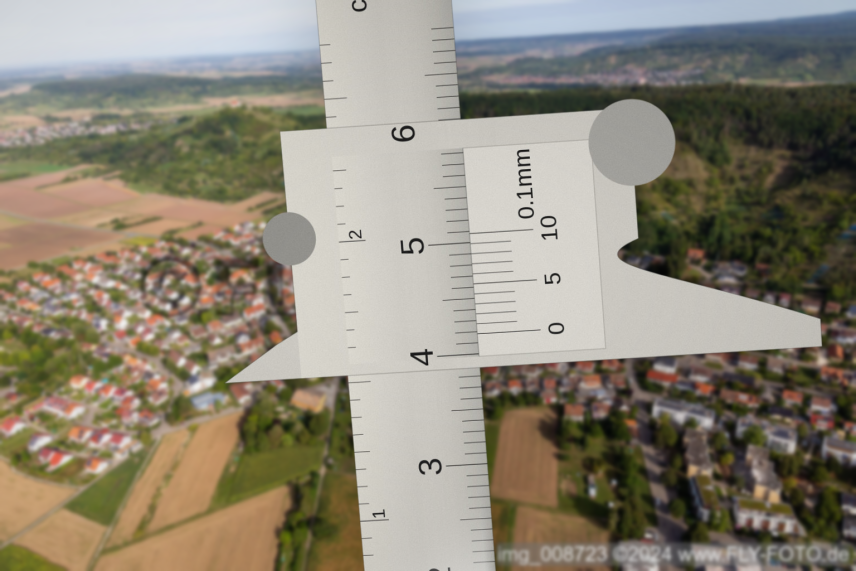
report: 41.8 (mm)
